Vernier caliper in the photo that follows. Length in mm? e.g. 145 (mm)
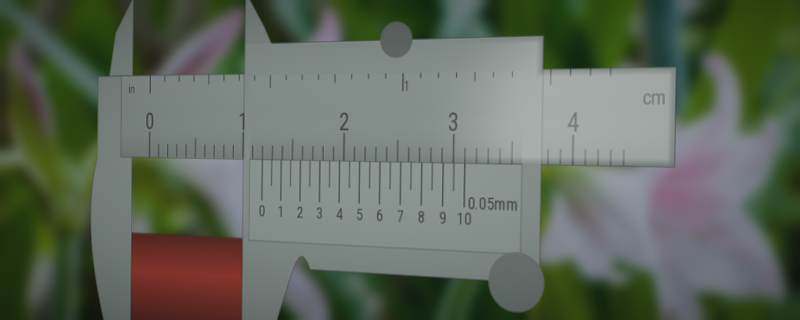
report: 12.0 (mm)
